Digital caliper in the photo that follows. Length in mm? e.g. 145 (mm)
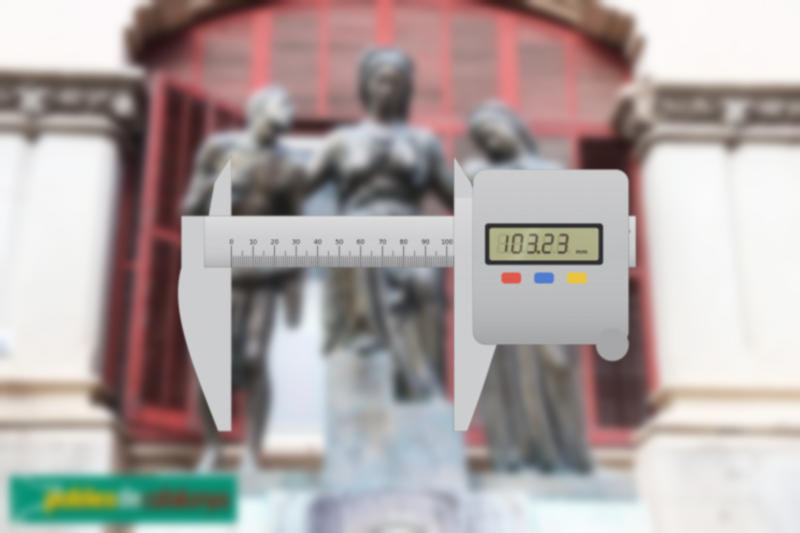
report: 103.23 (mm)
